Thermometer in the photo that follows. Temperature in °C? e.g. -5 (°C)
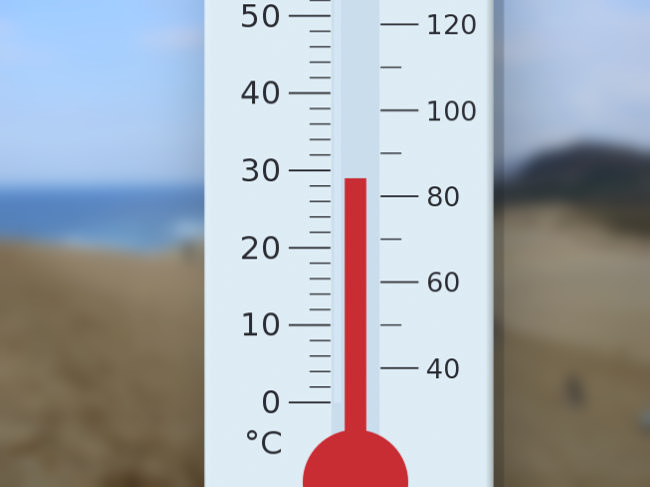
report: 29 (°C)
